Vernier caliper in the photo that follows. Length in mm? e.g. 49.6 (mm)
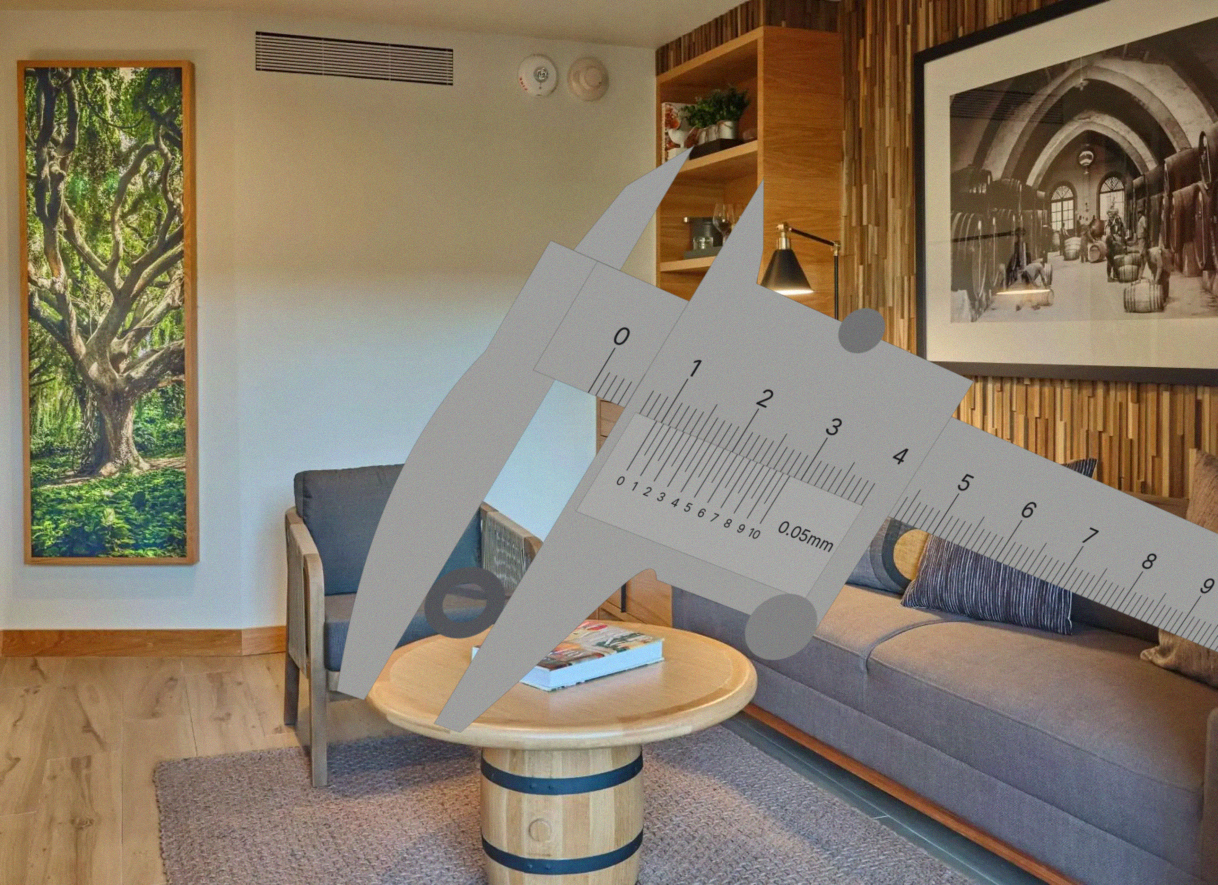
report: 9.4 (mm)
